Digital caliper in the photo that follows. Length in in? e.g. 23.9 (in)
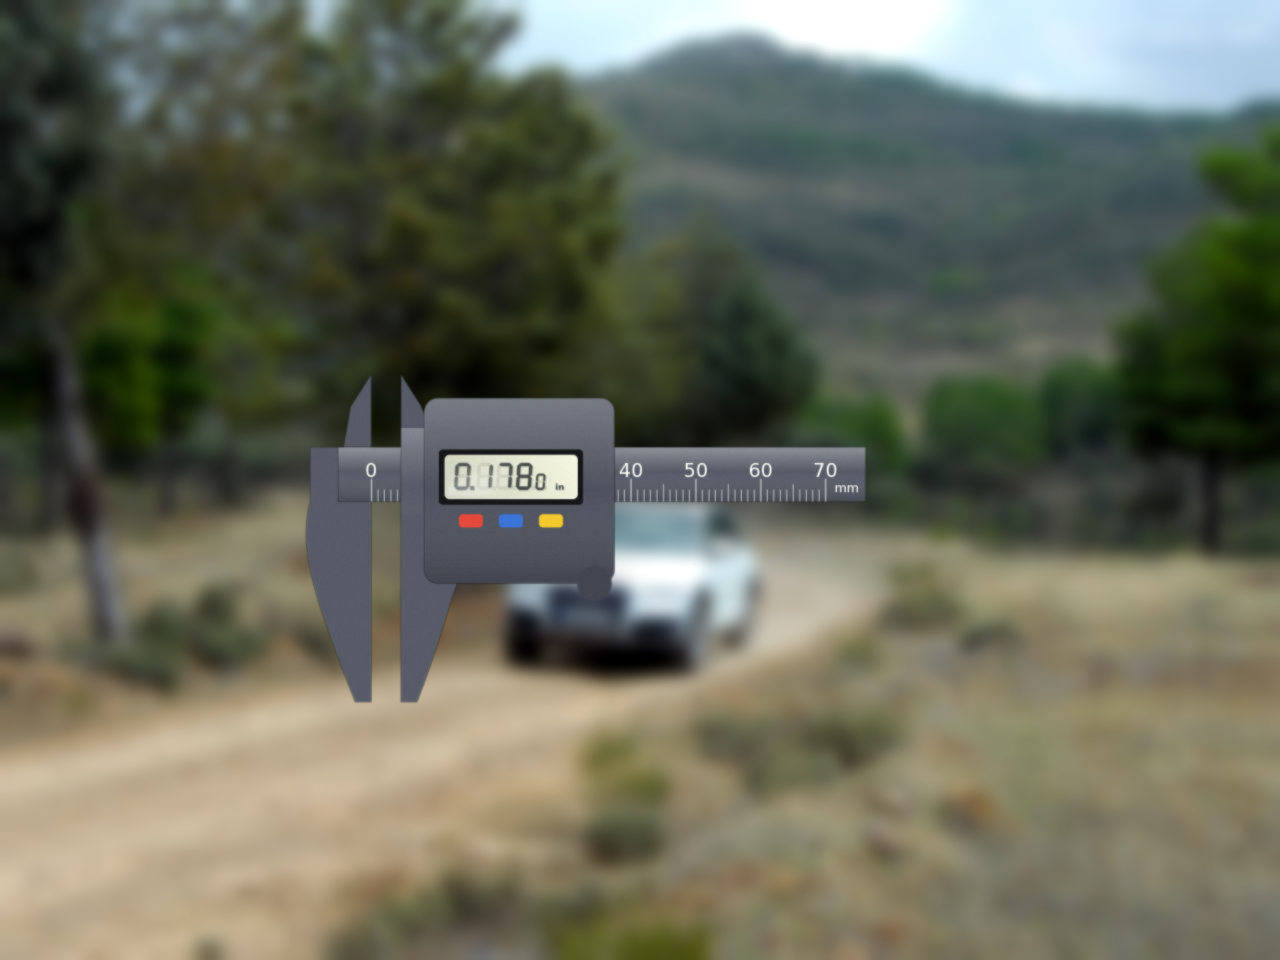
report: 0.1780 (in)
